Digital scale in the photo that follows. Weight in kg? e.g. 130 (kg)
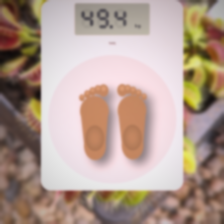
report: 49.4 (kg)
